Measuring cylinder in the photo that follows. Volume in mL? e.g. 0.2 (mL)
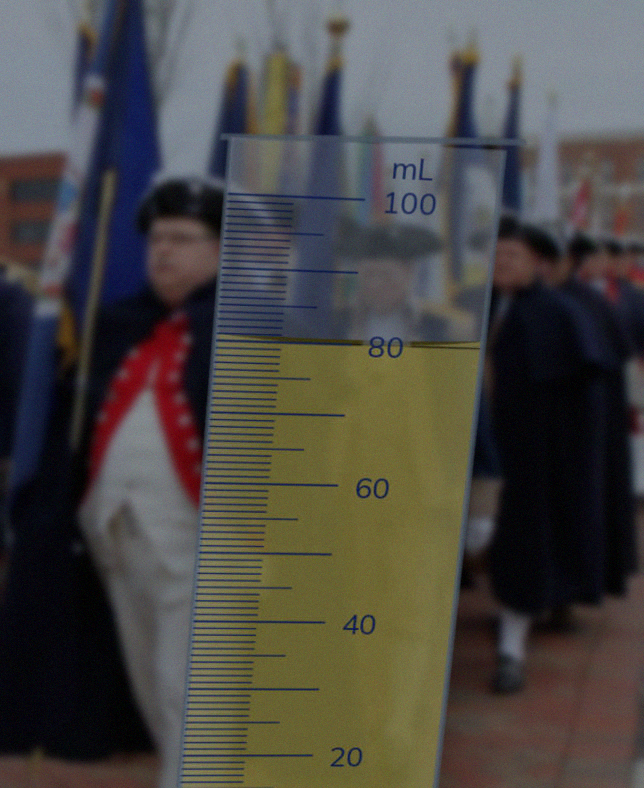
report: 80 (mL)
